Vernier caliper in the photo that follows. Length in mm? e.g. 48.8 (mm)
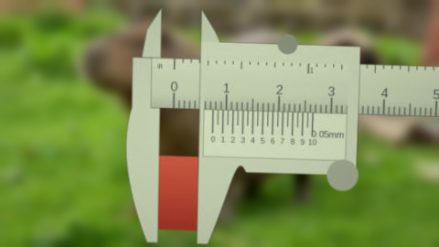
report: 7.5 (mm)
